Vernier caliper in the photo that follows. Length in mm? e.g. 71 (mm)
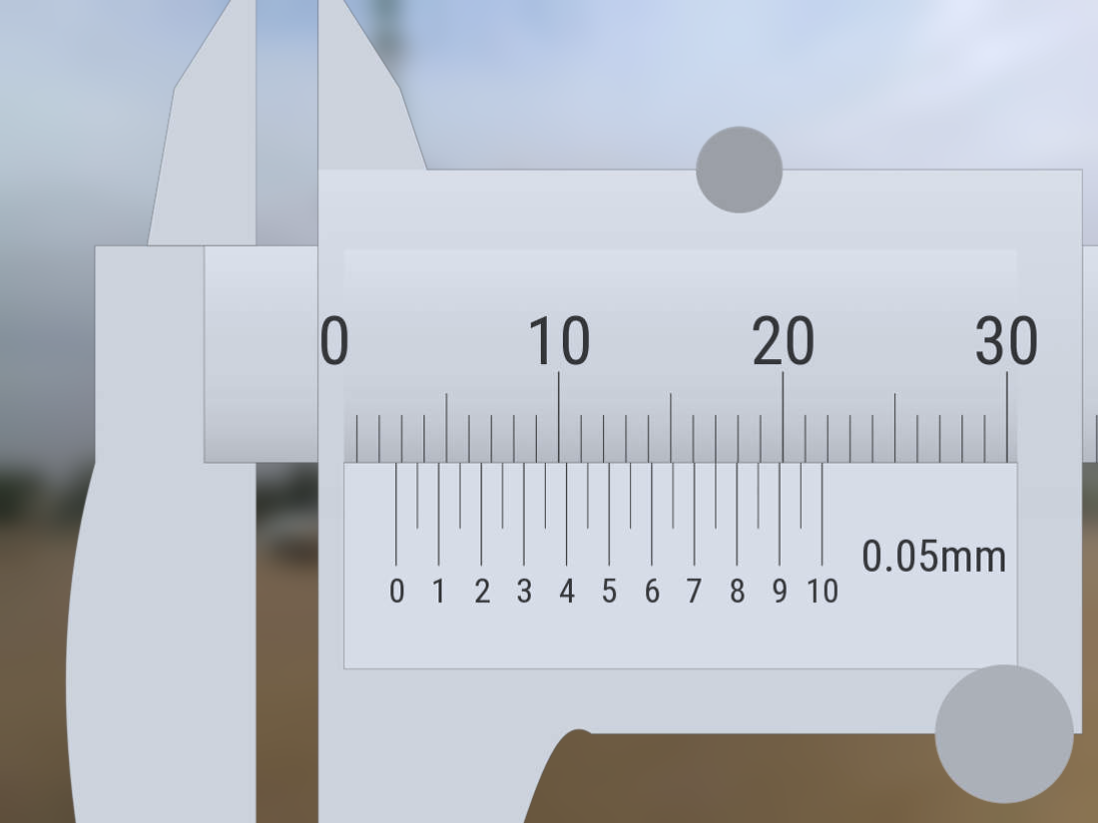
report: 2.75 (mm)
